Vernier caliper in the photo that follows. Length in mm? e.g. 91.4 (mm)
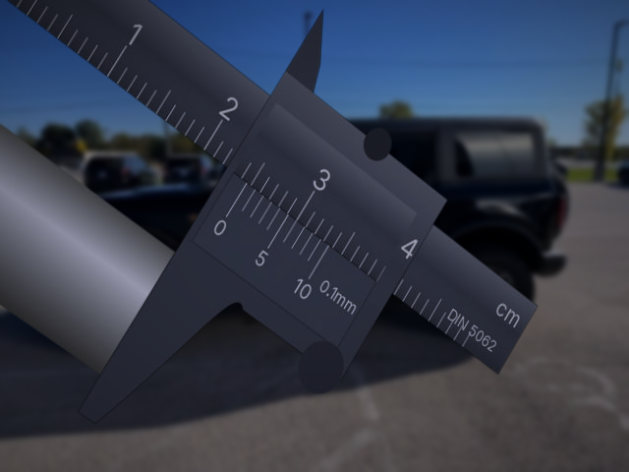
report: 24.6 (mm)
